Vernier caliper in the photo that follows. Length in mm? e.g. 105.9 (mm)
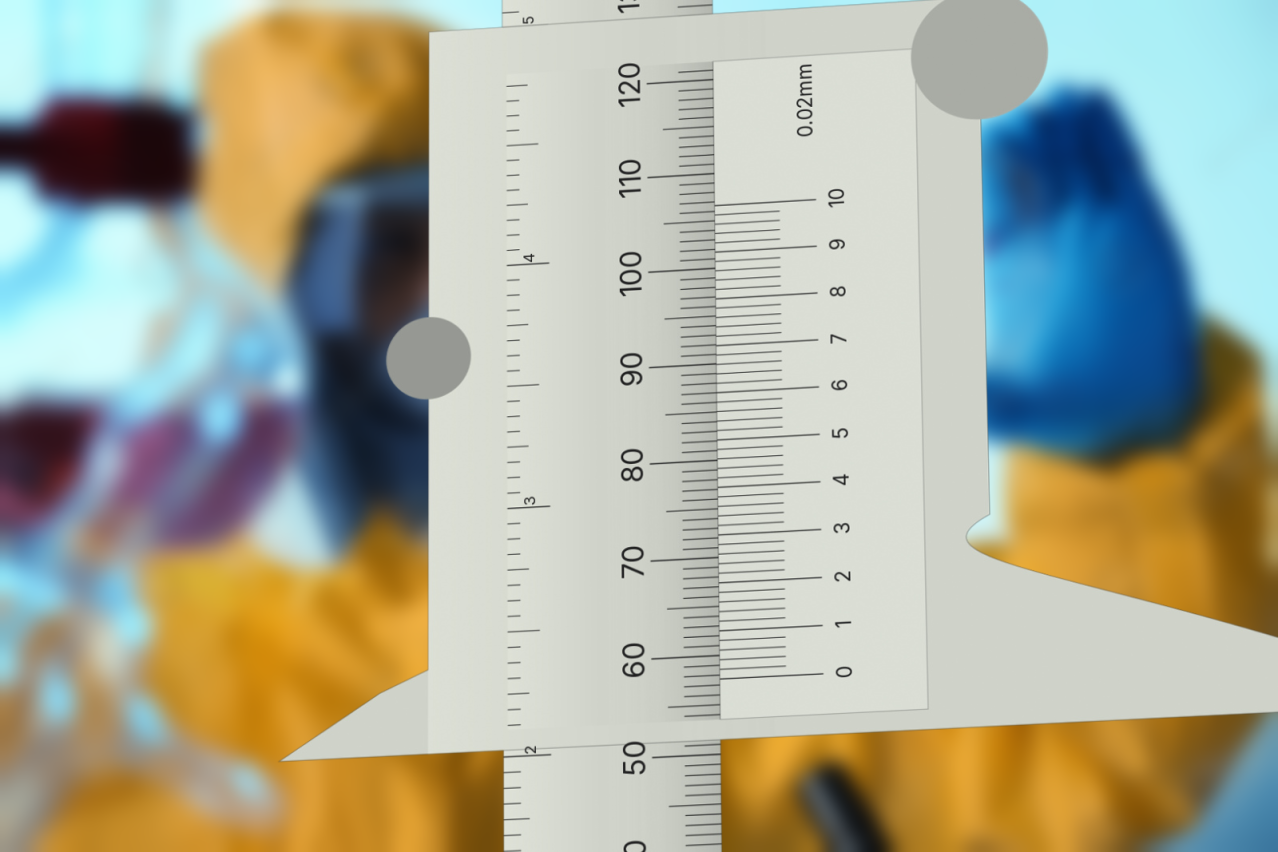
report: 57.6 (mm)
